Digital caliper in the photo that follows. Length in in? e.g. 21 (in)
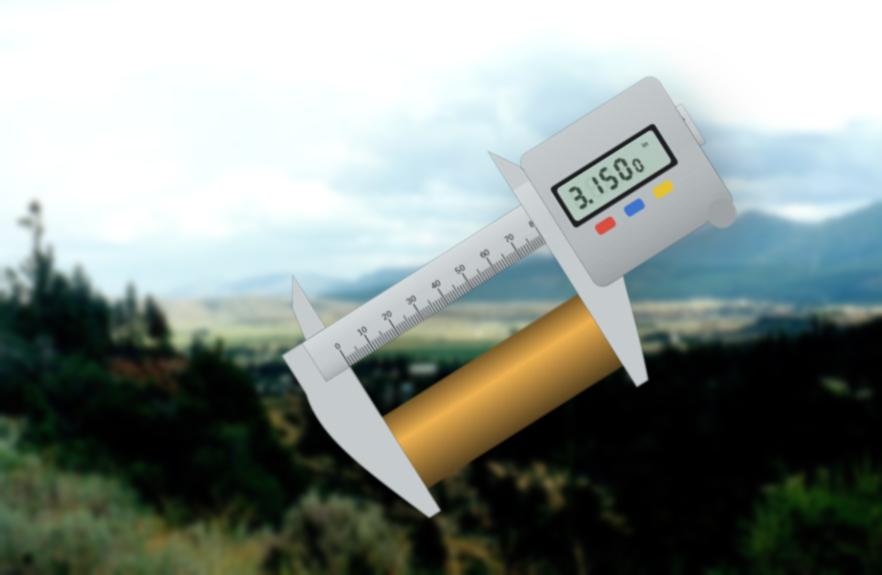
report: 3.1500 (in)
